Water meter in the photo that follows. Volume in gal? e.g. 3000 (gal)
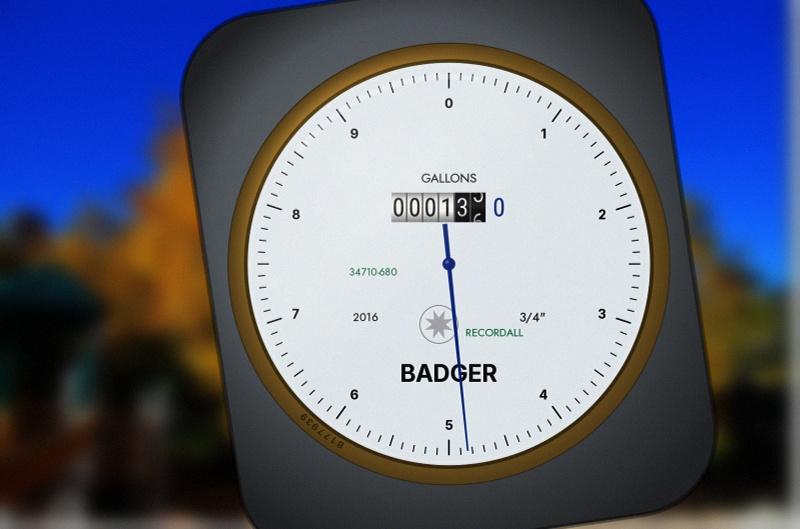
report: 1354.8 (gal)
